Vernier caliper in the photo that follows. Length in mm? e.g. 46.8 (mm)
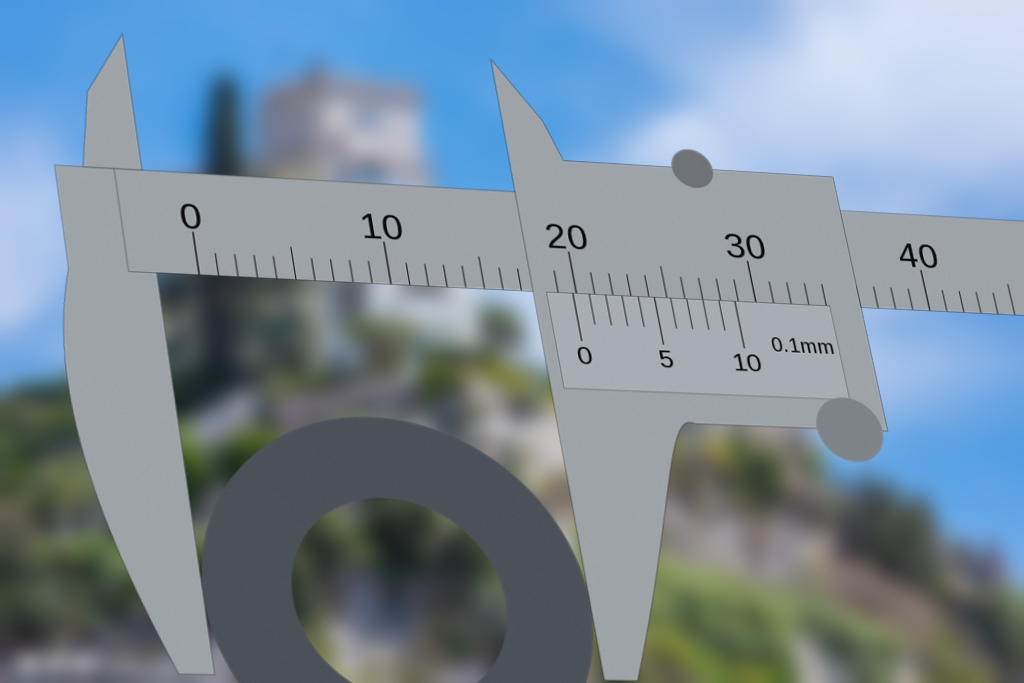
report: 19.8 (mm)
